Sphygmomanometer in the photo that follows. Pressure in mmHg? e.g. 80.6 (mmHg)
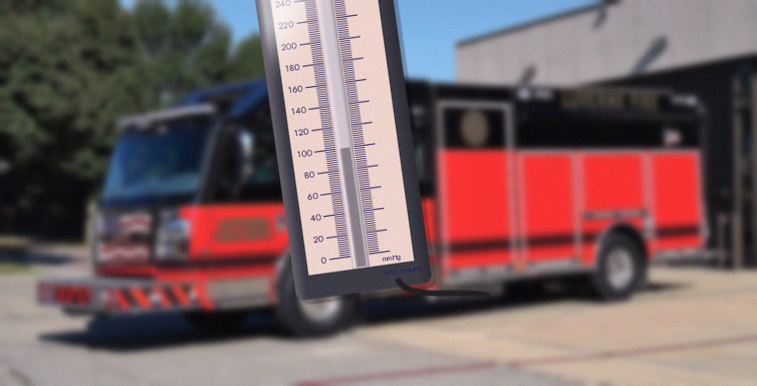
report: 100 (mmHg)
